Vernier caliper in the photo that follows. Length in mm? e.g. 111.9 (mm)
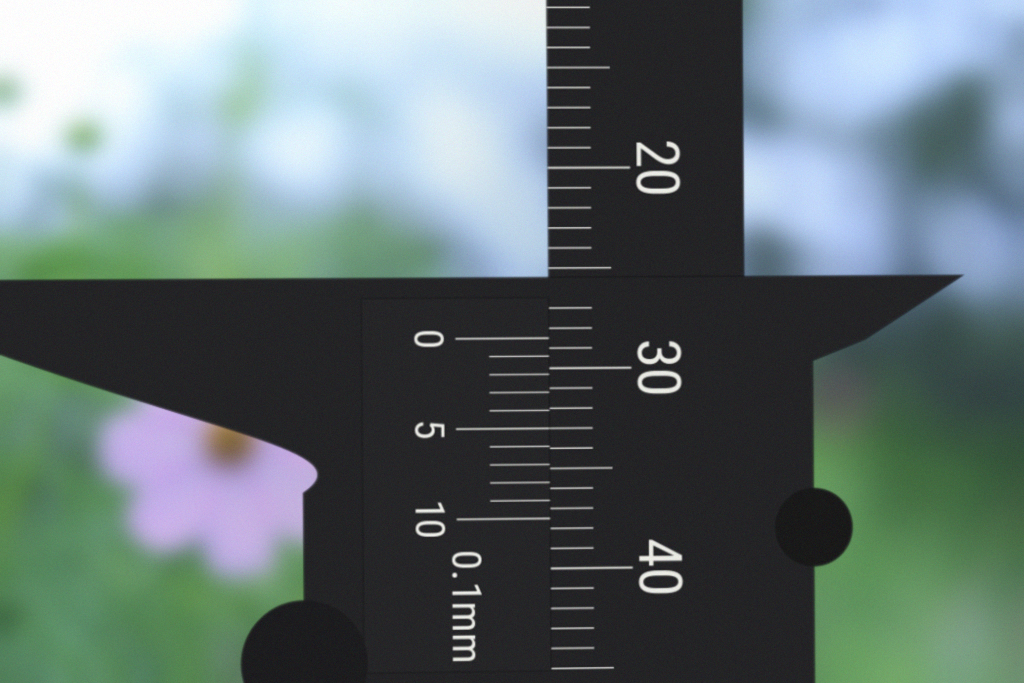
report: 28.5 (mm)
